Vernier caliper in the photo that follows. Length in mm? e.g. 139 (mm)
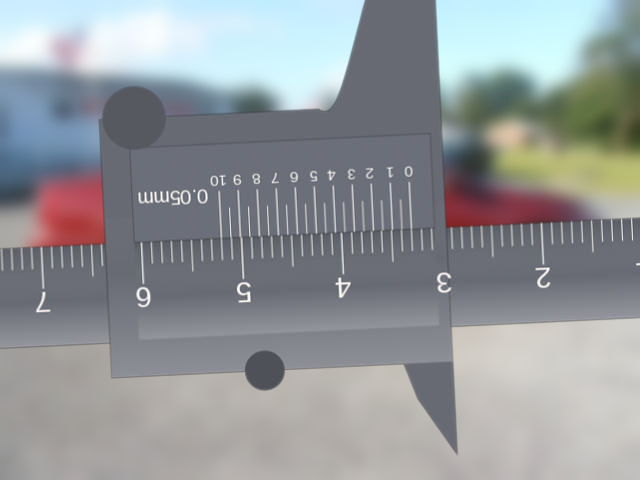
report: 33.0 (mm)
